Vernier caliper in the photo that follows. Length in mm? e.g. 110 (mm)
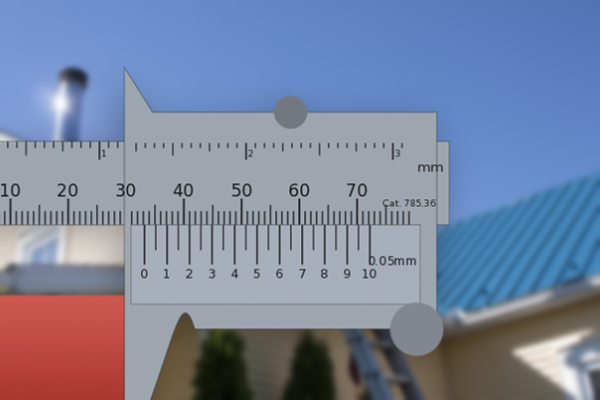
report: 33.2 (mm)
